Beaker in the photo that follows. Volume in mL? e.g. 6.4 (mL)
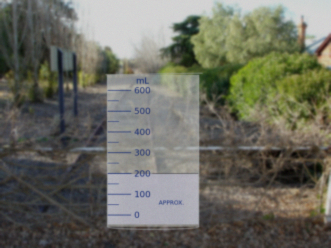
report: 200 (mL)
